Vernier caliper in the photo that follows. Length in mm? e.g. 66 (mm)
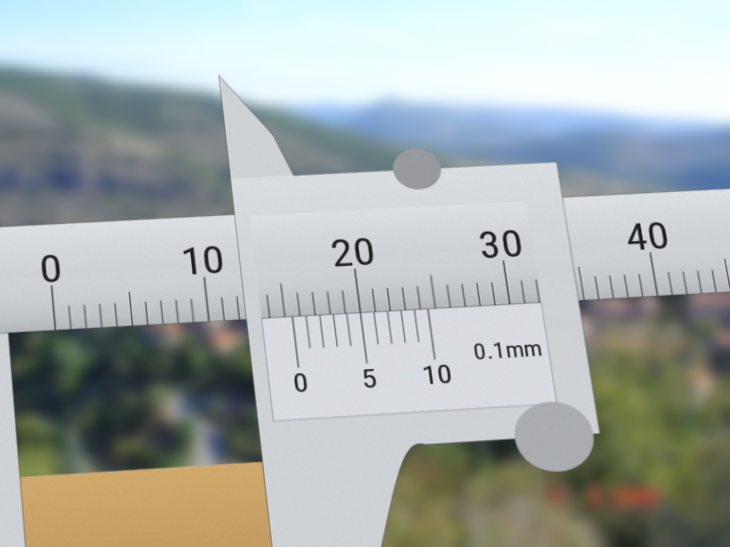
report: 15.5 (mm)
